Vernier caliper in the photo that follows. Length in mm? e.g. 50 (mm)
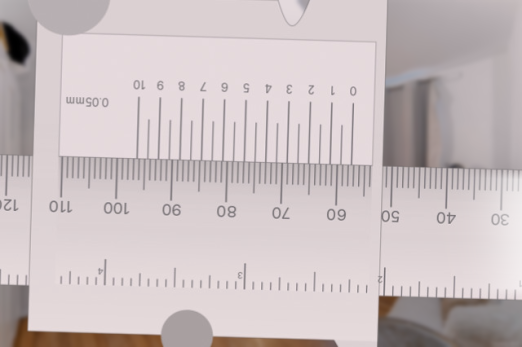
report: 57.4 (mm)
